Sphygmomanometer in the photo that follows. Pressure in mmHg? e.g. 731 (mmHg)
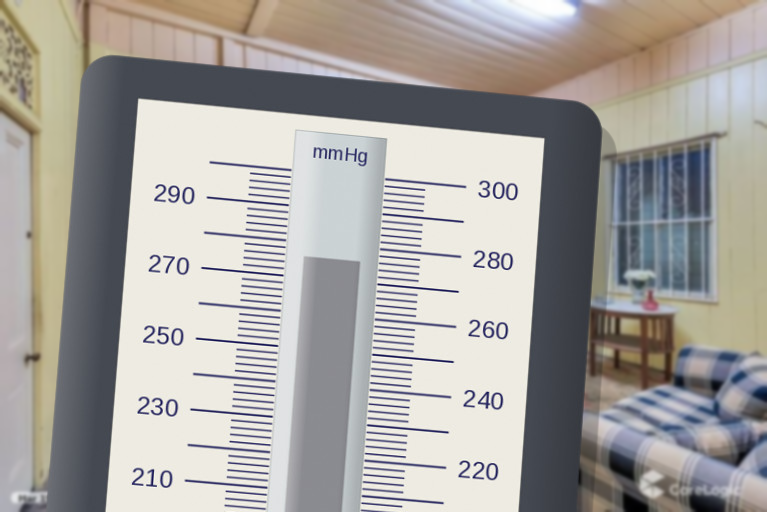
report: 276 (mmHg)
